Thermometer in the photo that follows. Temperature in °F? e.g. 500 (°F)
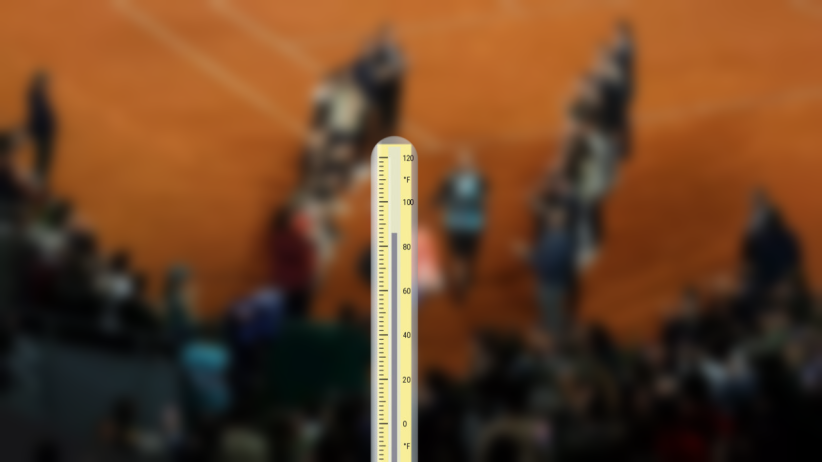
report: 86 (°F)
